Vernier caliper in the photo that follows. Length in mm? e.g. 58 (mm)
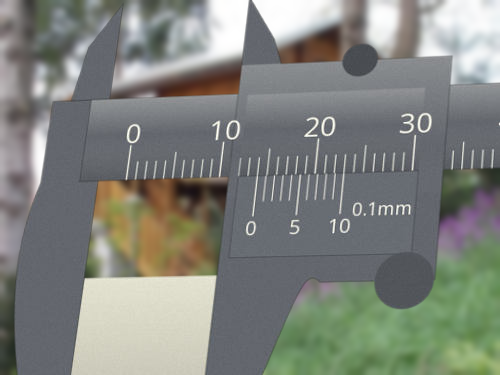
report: 14.0 (mm)
